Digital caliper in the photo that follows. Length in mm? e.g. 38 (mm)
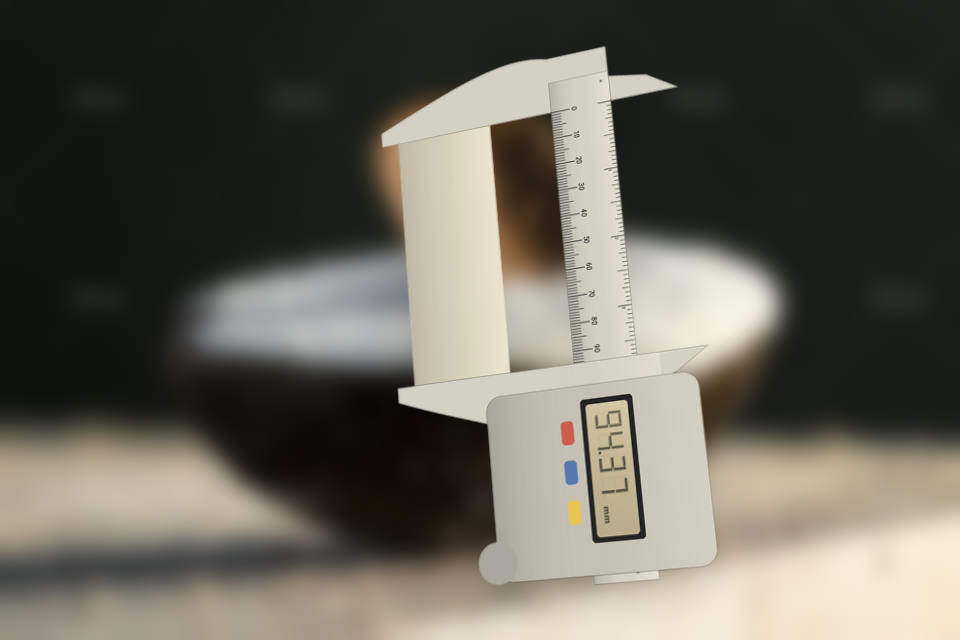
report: 94.37 (mm)
